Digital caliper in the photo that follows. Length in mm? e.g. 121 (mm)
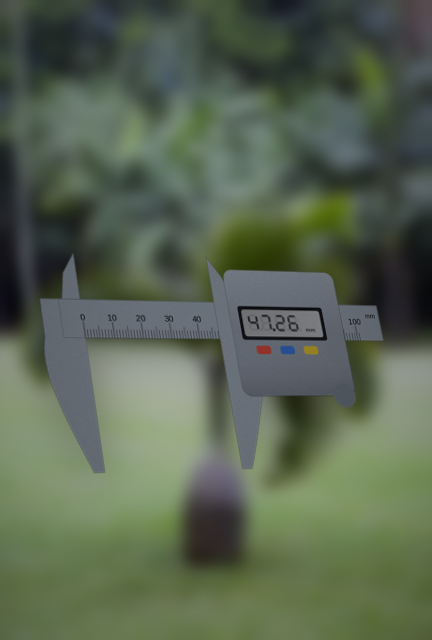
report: 47.26 (mm)
